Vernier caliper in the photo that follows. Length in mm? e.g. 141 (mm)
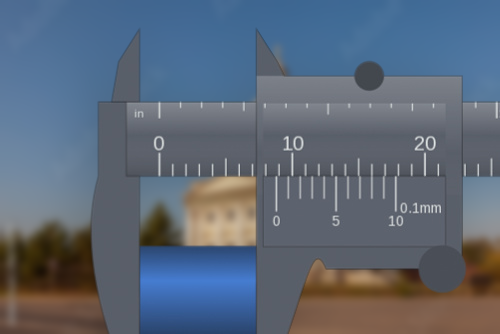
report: 8.8 (mm)
